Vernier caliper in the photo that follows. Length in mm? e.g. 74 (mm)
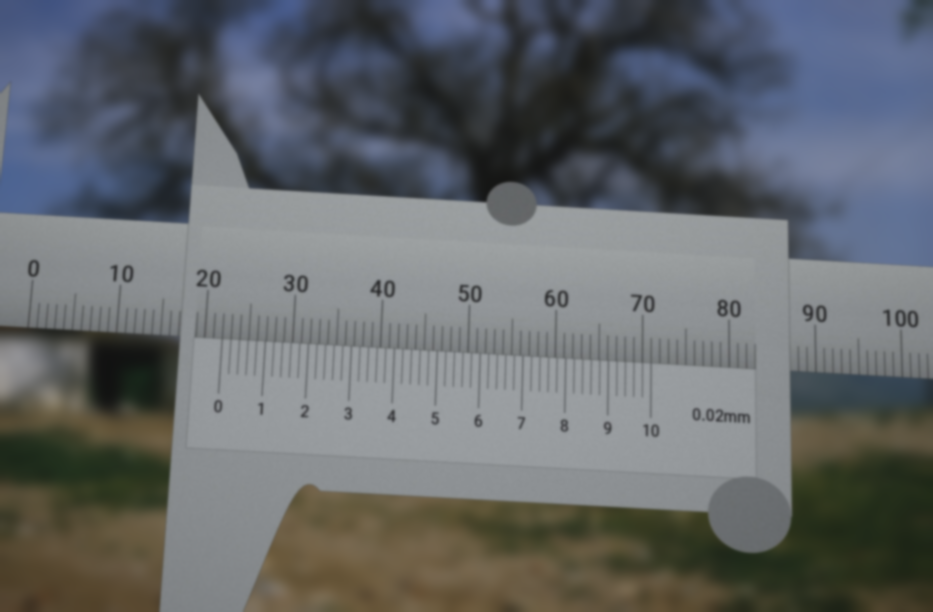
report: 22.0 (mm)
